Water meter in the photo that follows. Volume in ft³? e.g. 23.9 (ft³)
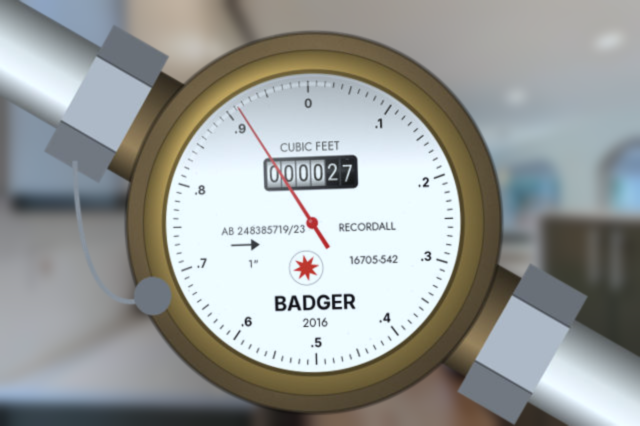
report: 26.91 (ft³)
